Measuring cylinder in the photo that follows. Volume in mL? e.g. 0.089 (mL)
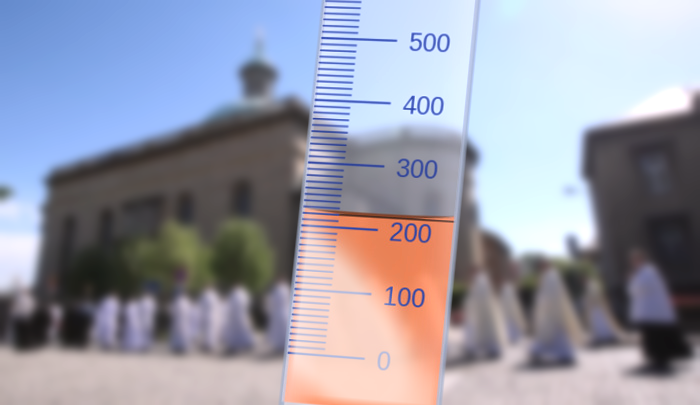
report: 220 (mL)
